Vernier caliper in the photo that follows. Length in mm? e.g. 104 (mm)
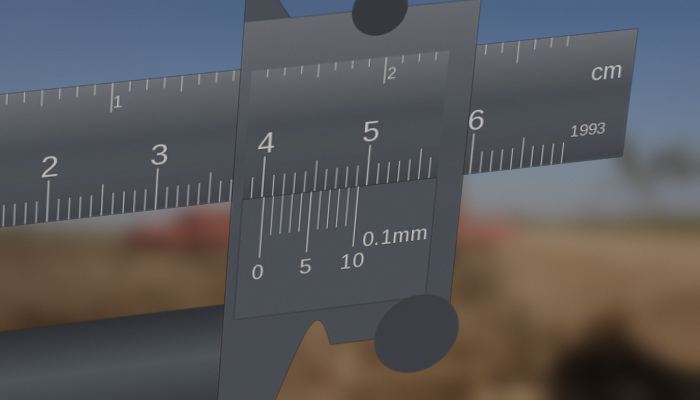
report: 40.2 (mm)
